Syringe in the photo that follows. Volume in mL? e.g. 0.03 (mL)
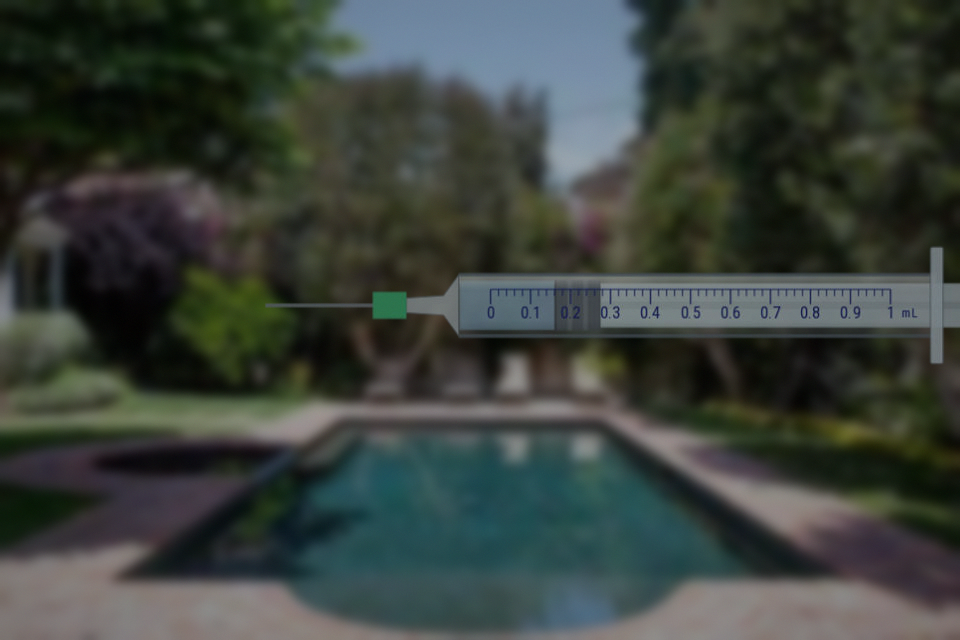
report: 0.16 (mL)
